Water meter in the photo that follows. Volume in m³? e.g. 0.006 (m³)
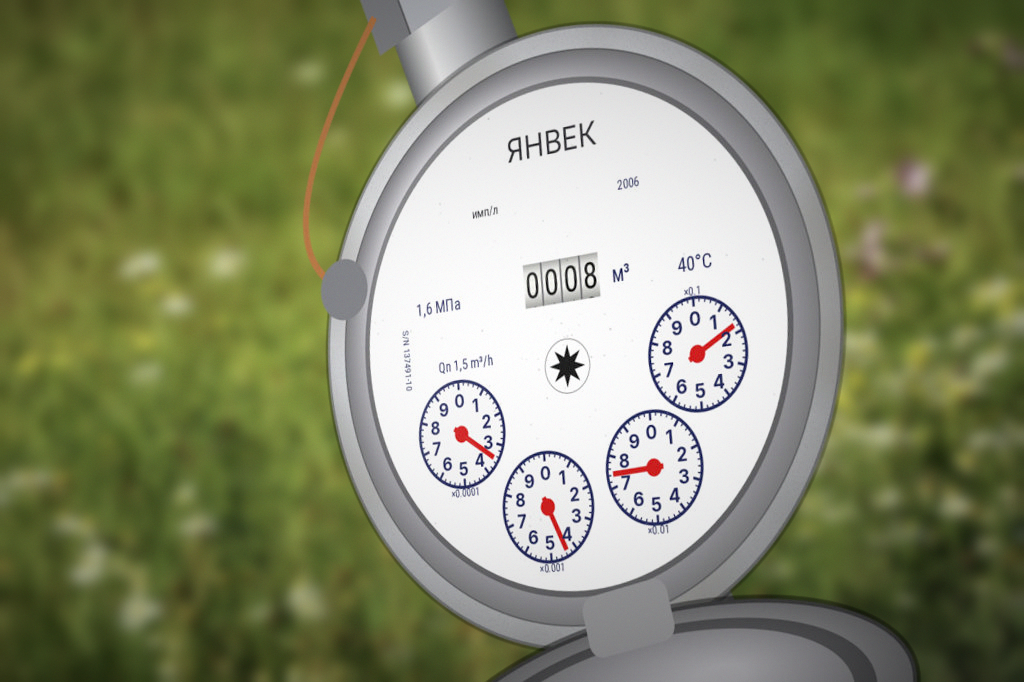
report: 8.1743 (m³)
